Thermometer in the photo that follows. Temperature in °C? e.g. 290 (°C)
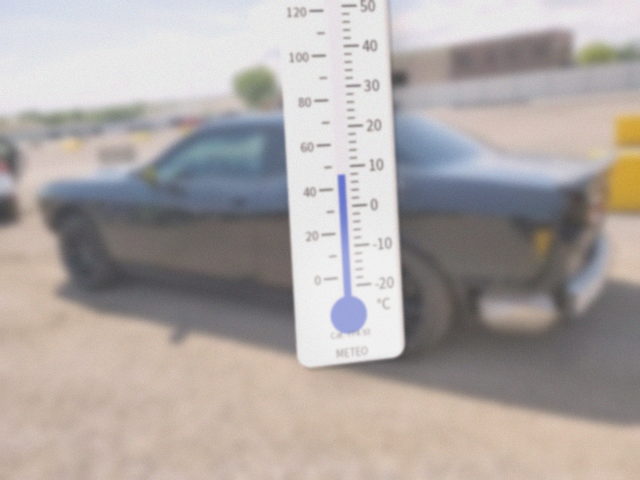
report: 8 (°C)
